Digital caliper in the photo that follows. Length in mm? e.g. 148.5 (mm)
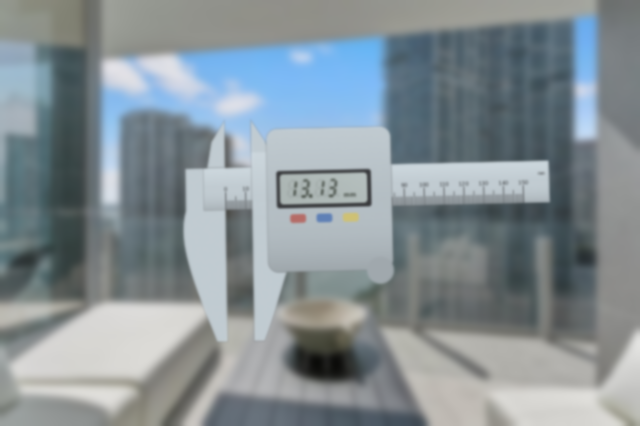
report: 13.13 (mm)
